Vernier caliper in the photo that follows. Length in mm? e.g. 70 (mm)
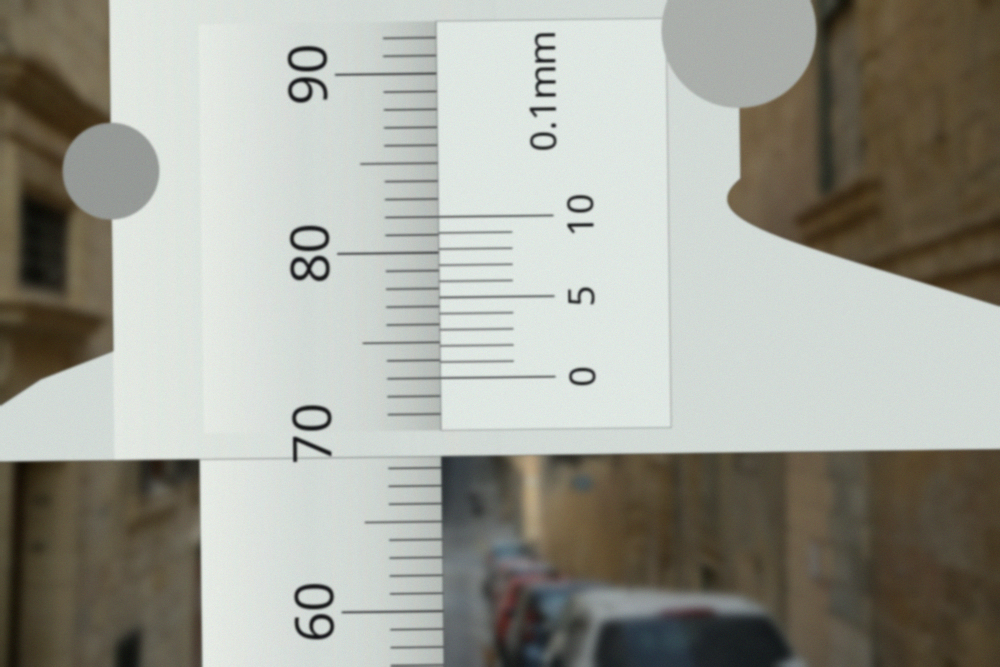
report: 73.0 (mm)
